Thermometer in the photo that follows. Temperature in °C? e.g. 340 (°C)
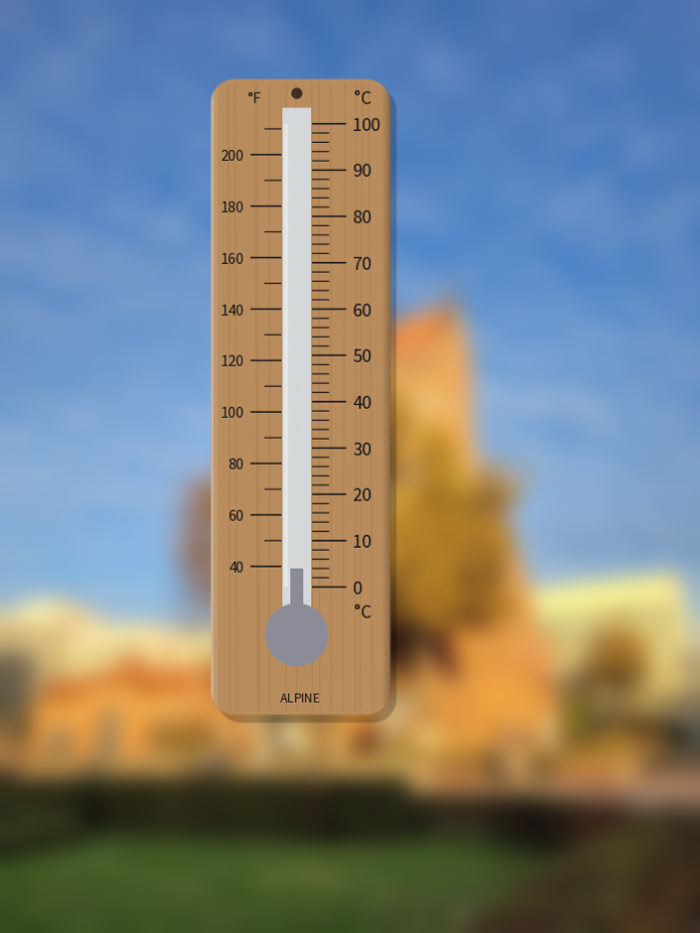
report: 4 (°C)
